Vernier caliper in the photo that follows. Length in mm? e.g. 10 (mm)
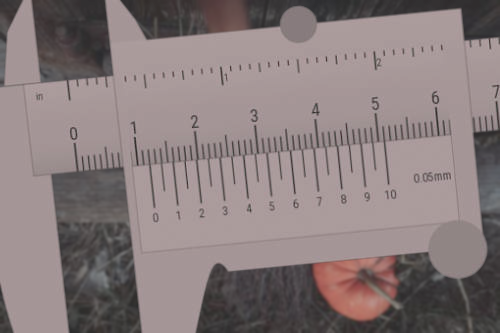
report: 12.0 (mm)
